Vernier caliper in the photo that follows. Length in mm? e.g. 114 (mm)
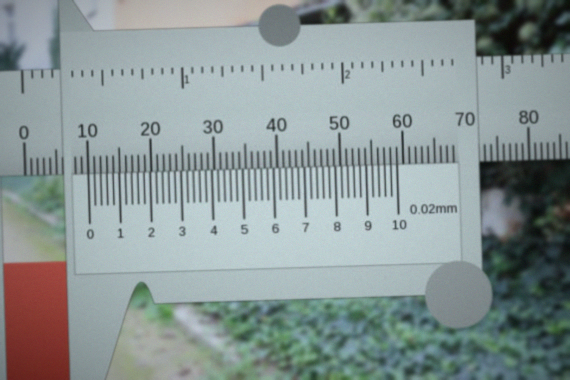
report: 10.0 (mm)
